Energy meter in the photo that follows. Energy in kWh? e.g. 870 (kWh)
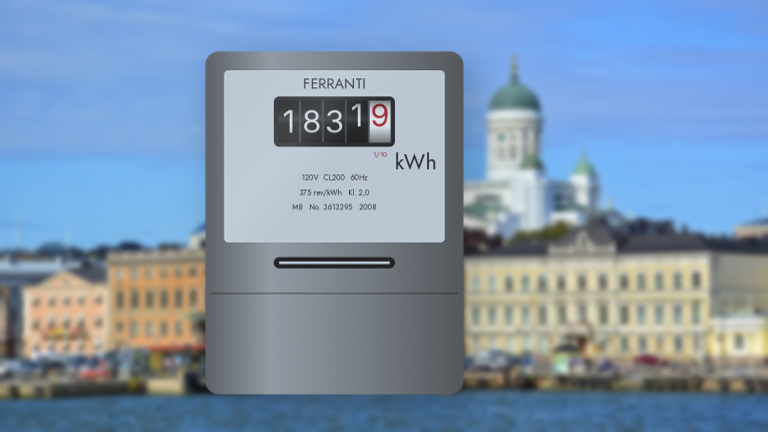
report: 1831.9 (kWh)
